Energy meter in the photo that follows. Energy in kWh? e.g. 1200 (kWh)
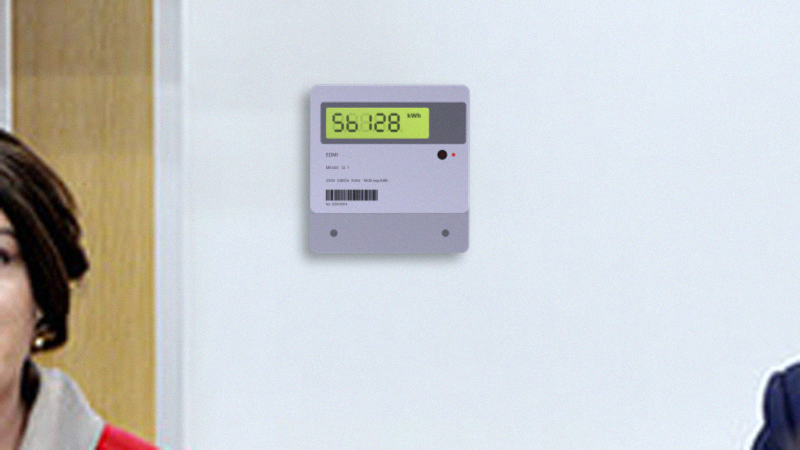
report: 56128 (kWh)
